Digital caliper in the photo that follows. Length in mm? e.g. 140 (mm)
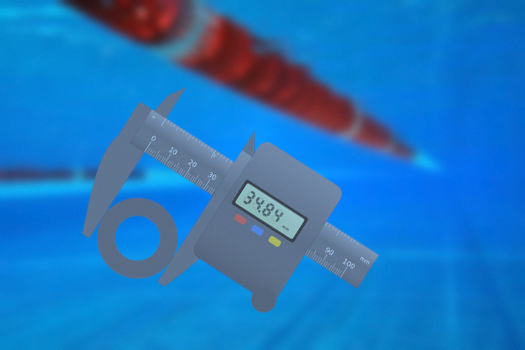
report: 34.84 (mm)
